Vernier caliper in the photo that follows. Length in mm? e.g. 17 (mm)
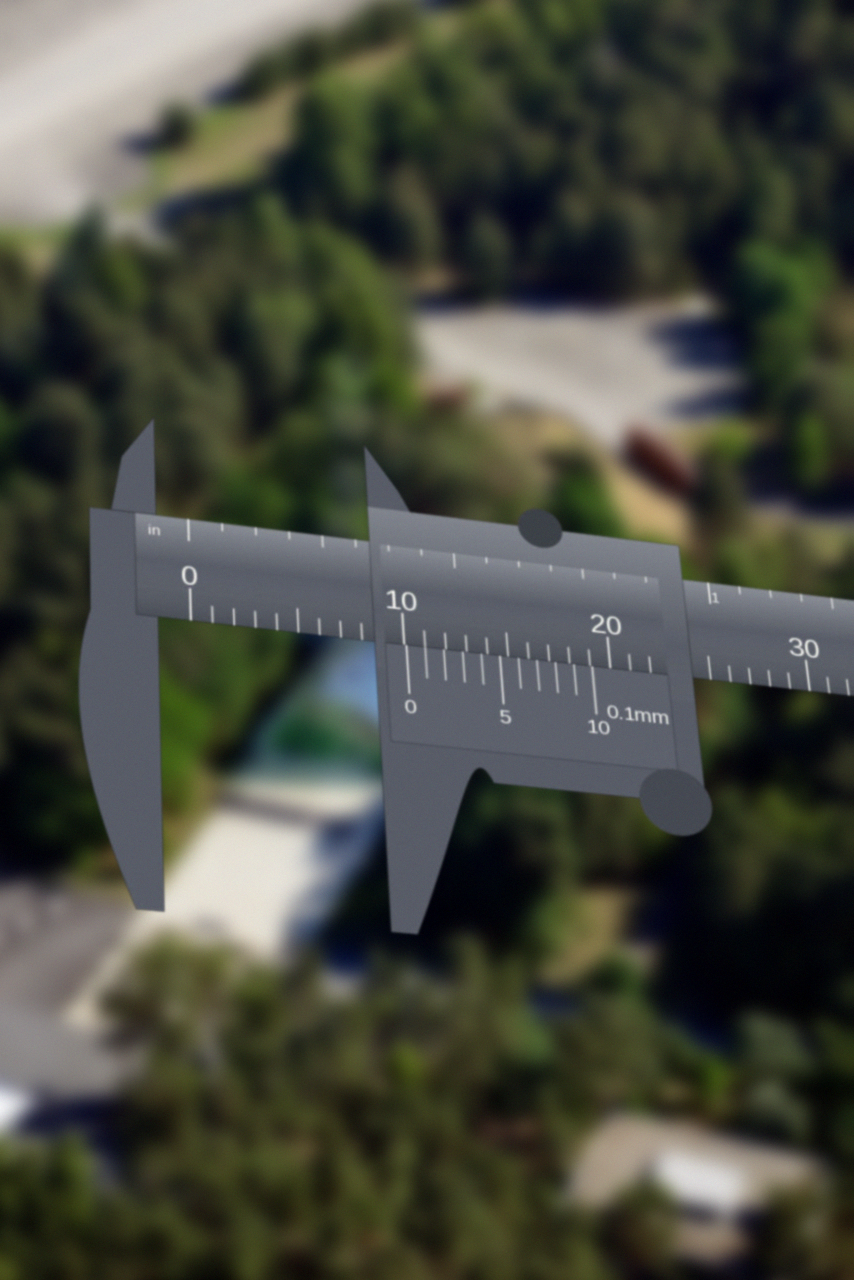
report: 10.1 (mm)
